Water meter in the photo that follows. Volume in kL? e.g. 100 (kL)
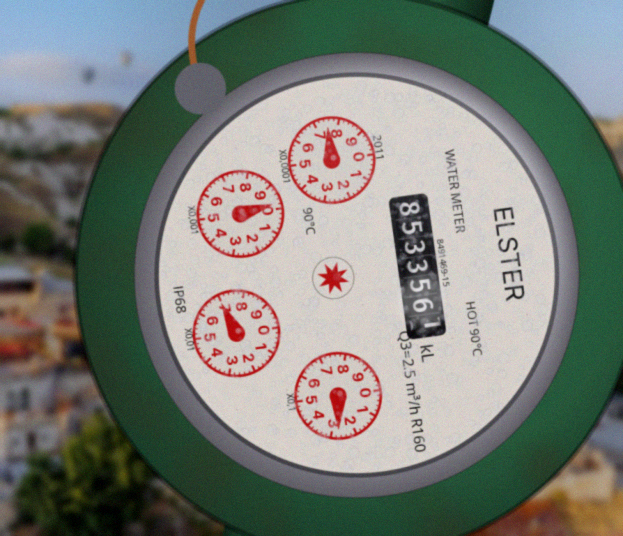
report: 8533561.2697 (kL)
